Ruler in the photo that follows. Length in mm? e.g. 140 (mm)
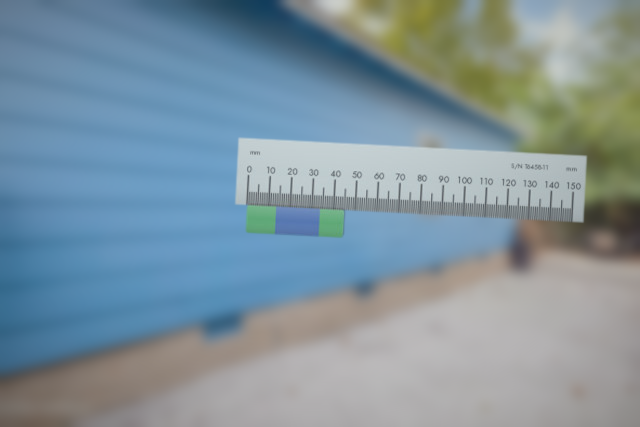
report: 45 (mm)
